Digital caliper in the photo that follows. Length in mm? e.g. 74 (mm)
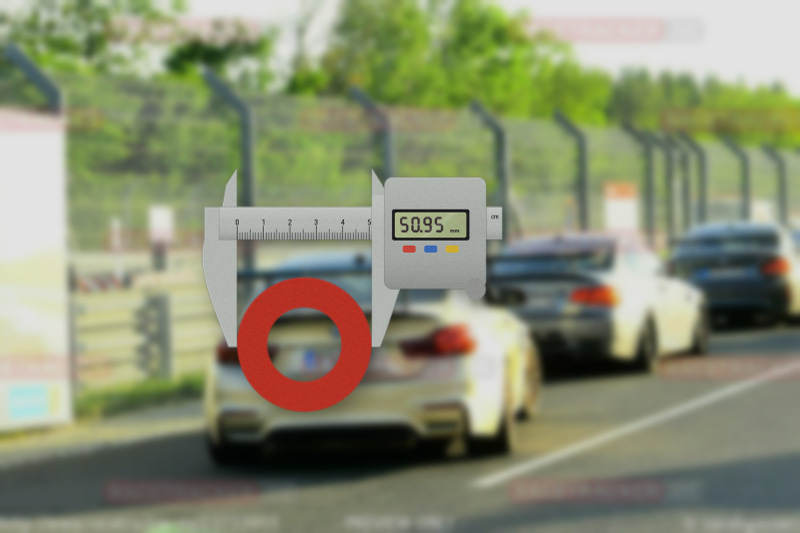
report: 50.95 (mm)
